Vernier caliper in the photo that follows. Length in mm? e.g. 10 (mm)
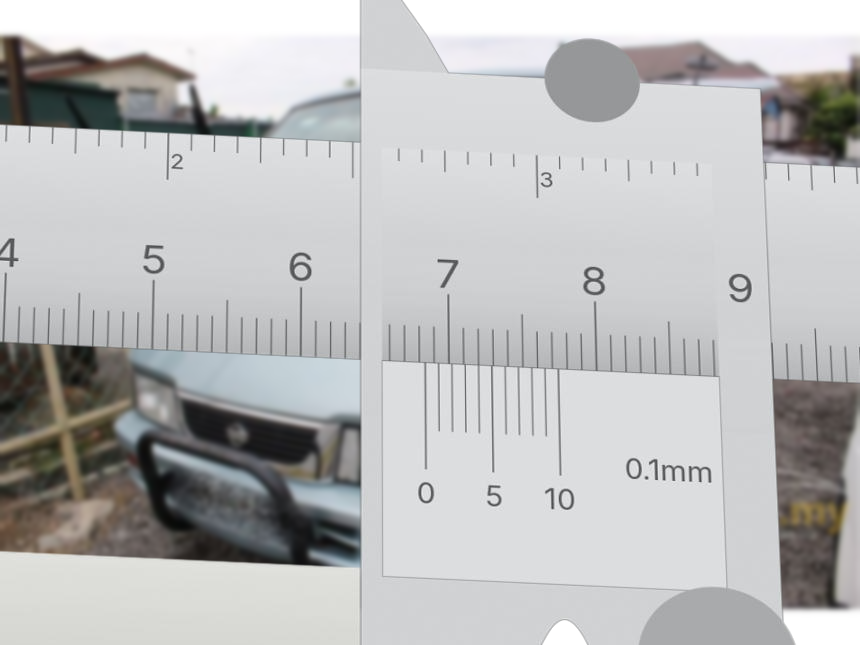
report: 68.4 (mm)
